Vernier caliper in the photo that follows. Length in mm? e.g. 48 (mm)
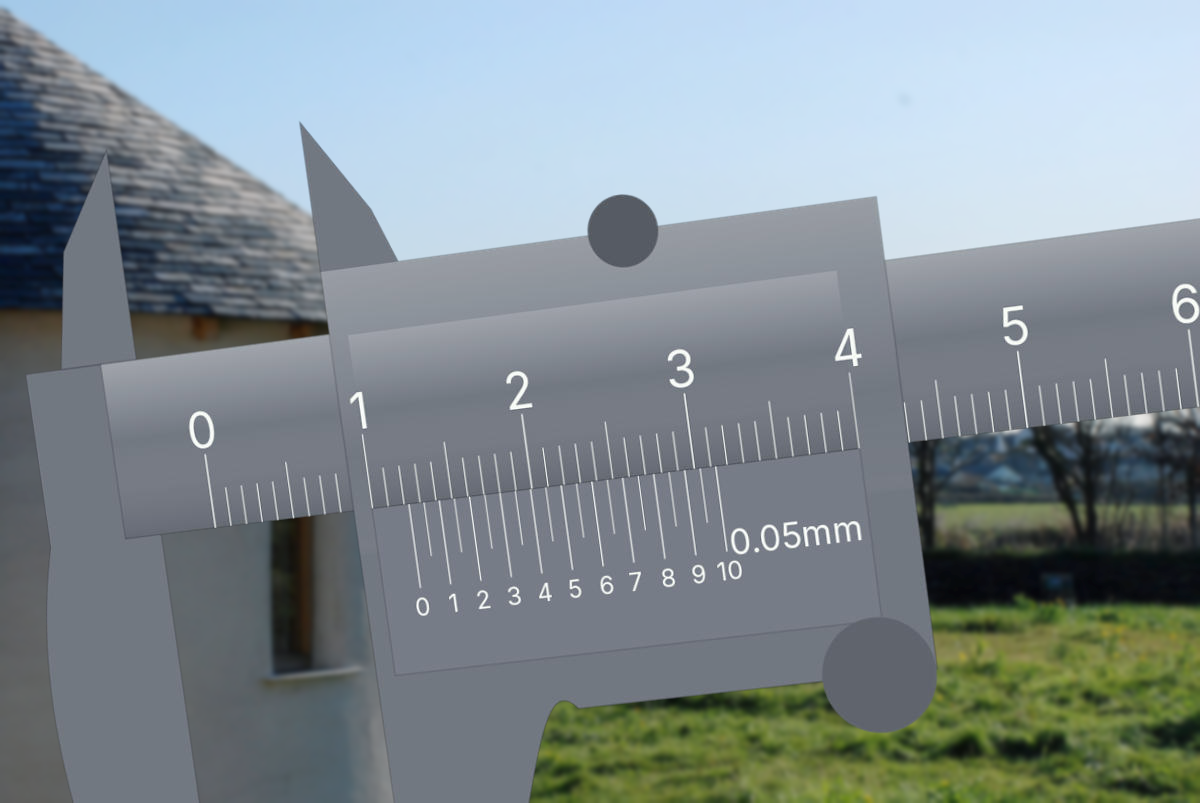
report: 12.3 (mm)
